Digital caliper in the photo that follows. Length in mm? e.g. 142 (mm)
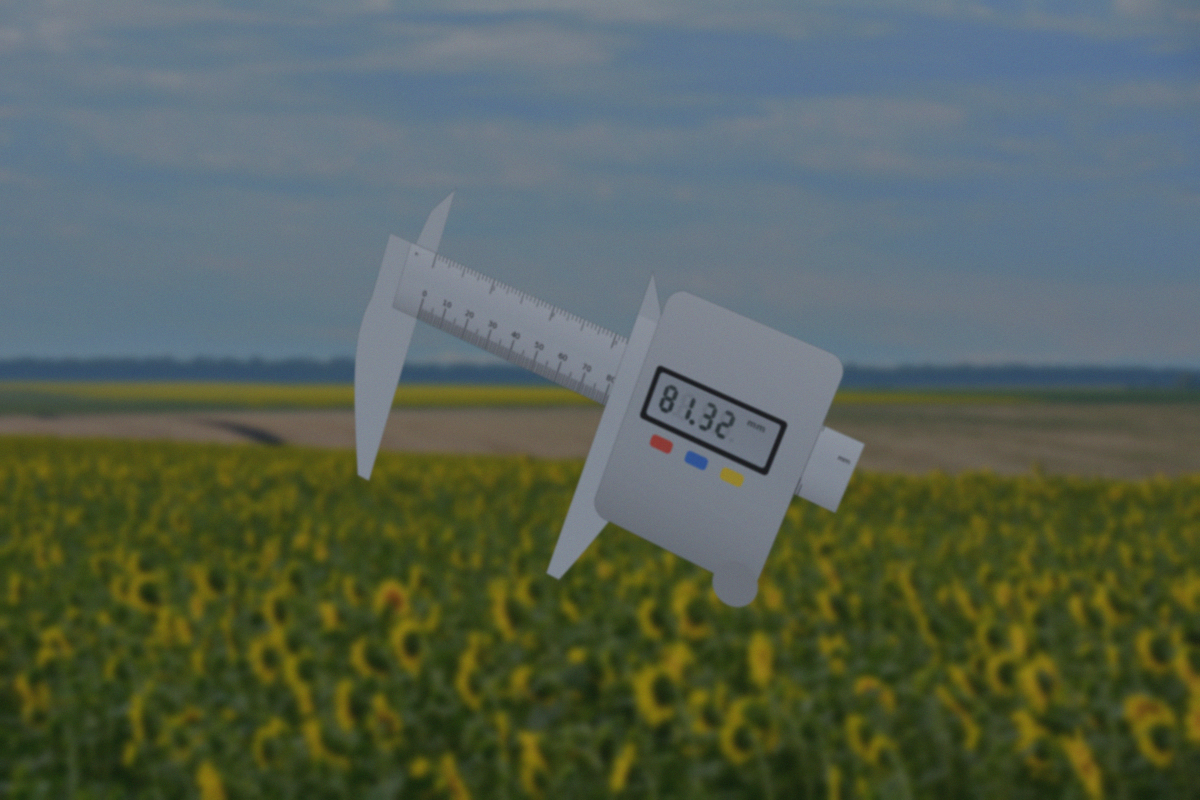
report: 81.32 (mm)
